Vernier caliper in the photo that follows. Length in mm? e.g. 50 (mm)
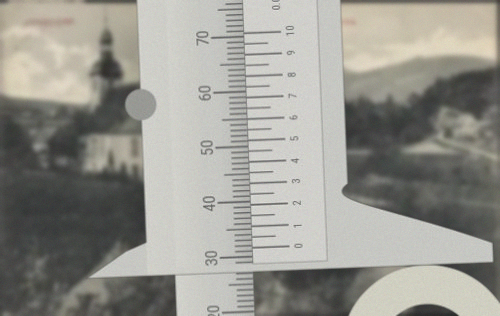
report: 31.6 (mm)
